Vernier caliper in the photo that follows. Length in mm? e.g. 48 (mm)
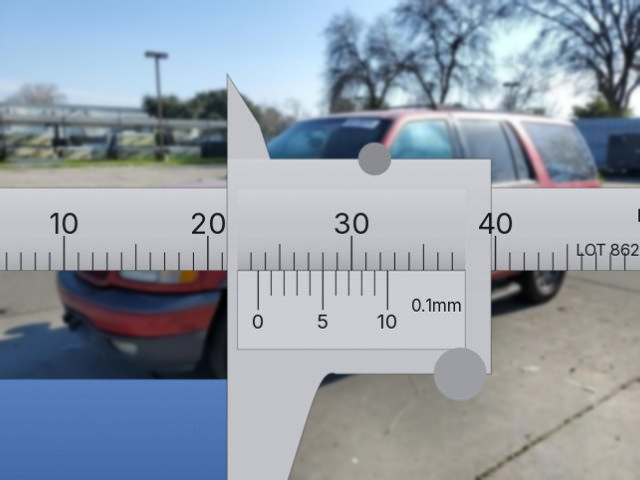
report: 23.5 (mm)
